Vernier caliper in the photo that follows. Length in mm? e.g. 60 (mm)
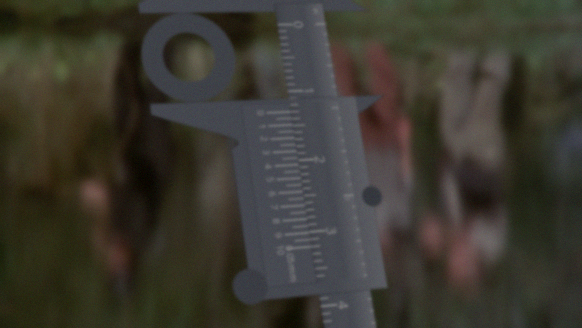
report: 13.0 (mm)
